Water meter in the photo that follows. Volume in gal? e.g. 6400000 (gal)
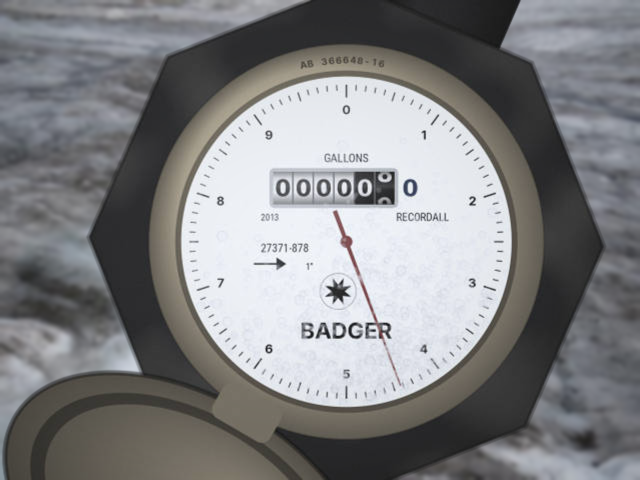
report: 84.4 (gal)
